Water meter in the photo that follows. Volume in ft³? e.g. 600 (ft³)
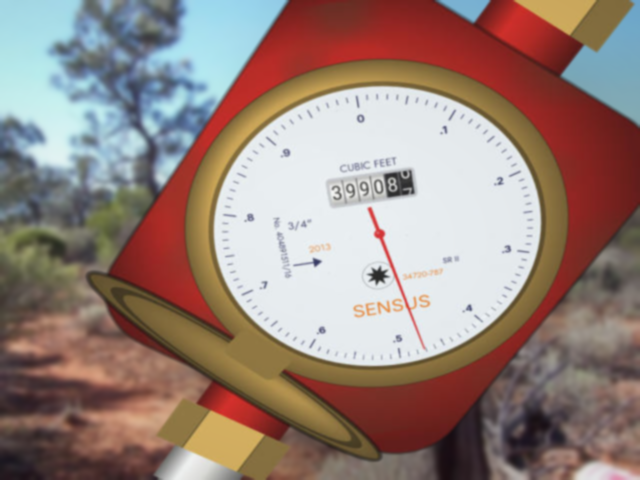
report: 399086.47 (ft³)
